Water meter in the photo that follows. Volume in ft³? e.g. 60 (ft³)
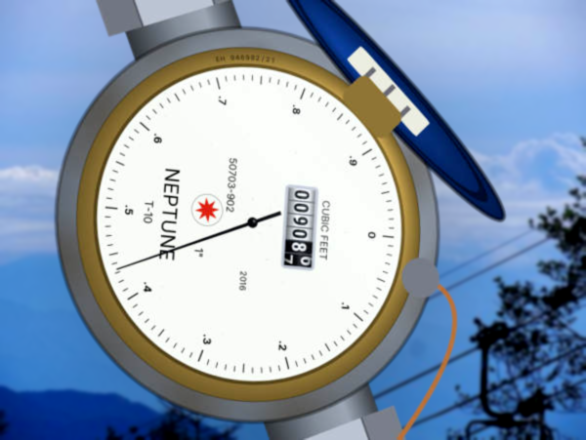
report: 9086.43 (ft³)
